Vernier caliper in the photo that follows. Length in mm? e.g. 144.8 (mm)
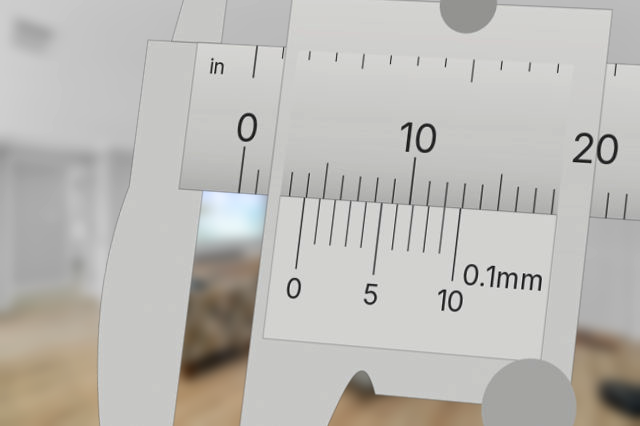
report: 3.9 (mm)
